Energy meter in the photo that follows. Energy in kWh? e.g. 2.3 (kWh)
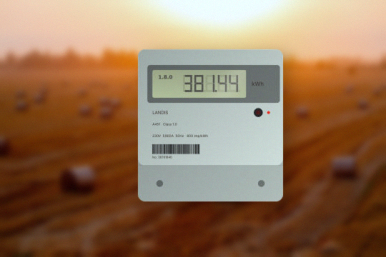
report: 381.44 (kWh)
